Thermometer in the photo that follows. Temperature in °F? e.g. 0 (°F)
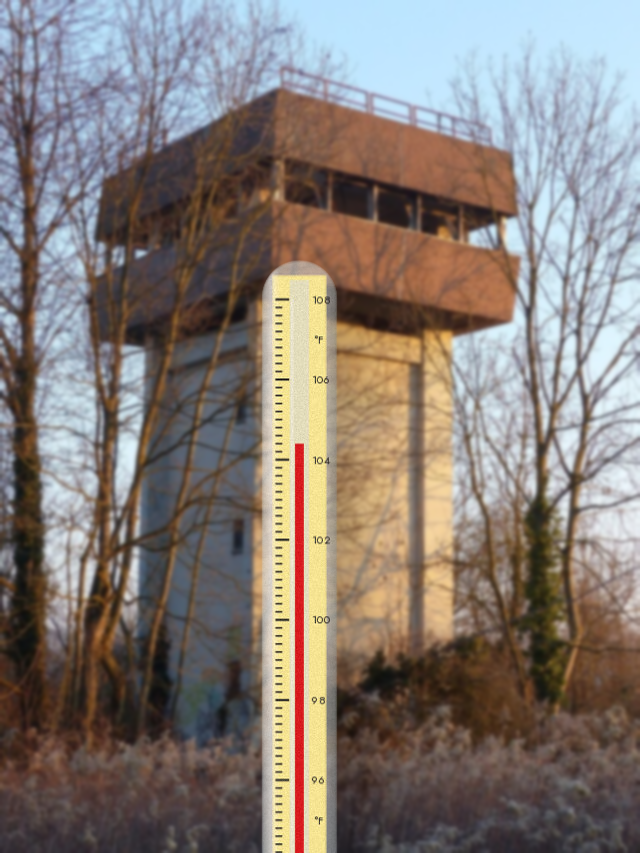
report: 104.4 (°F)
